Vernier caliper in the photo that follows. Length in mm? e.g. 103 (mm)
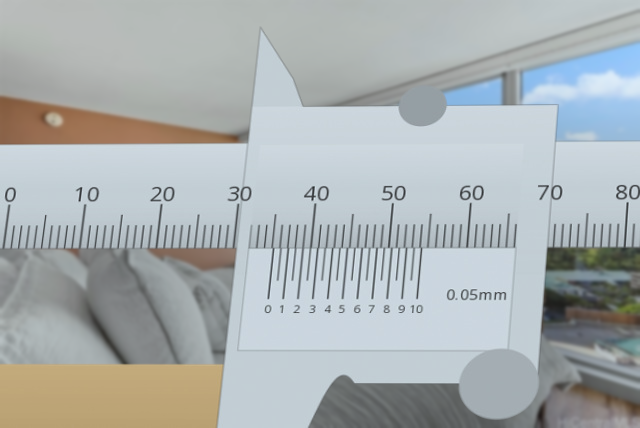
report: 35.2 (mm)
